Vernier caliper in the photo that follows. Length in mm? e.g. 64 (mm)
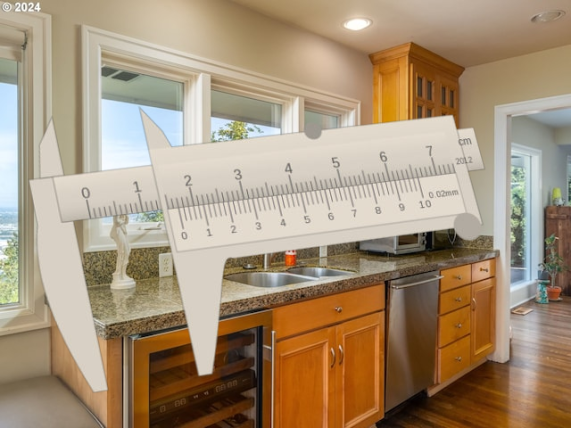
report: 17.0 (mm)
